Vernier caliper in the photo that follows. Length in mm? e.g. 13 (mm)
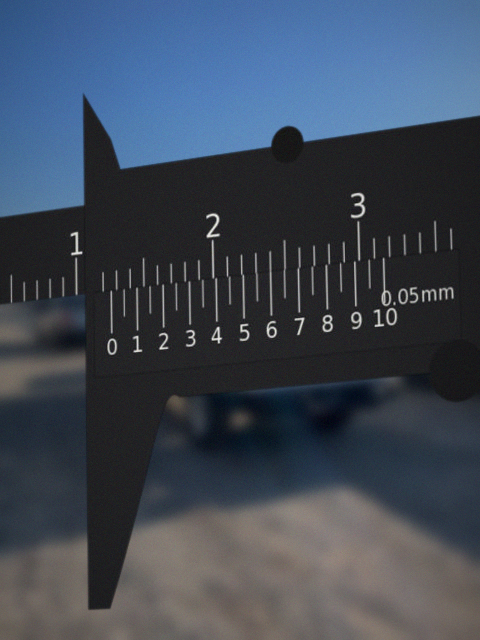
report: 12.6 (mm)
